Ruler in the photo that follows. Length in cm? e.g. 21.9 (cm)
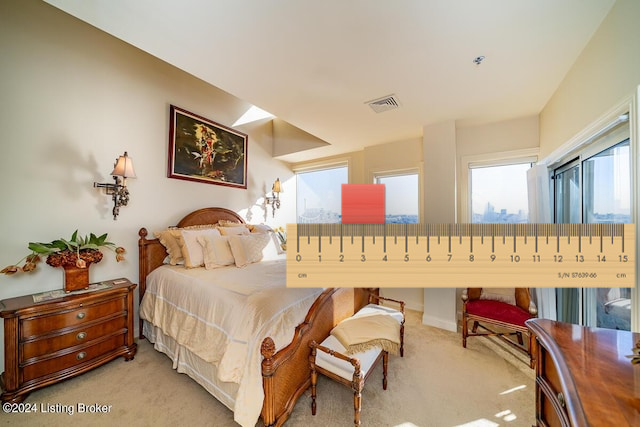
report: 2 (cm)
